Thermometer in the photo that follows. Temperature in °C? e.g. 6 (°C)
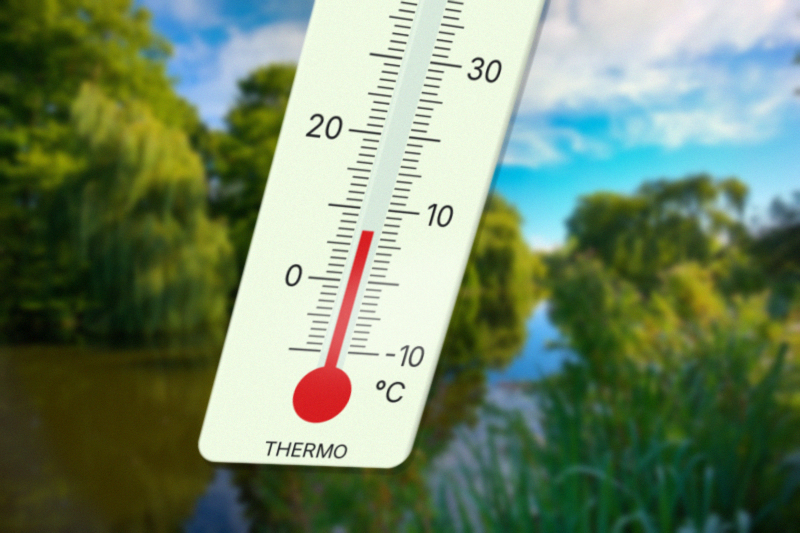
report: 7 (°C)
